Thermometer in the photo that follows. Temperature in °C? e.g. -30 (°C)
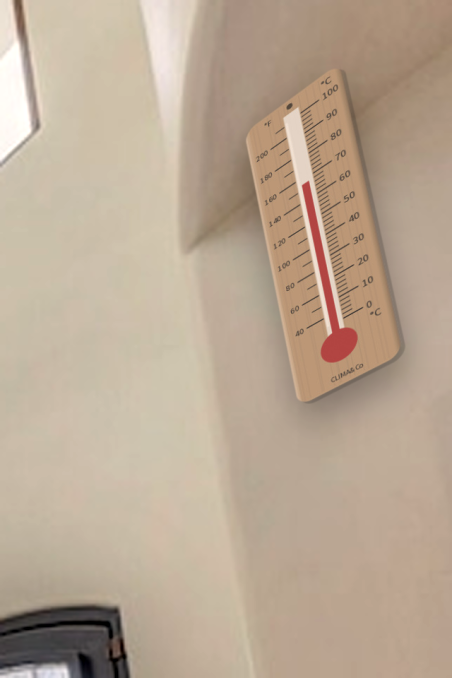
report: 68 (°C)
